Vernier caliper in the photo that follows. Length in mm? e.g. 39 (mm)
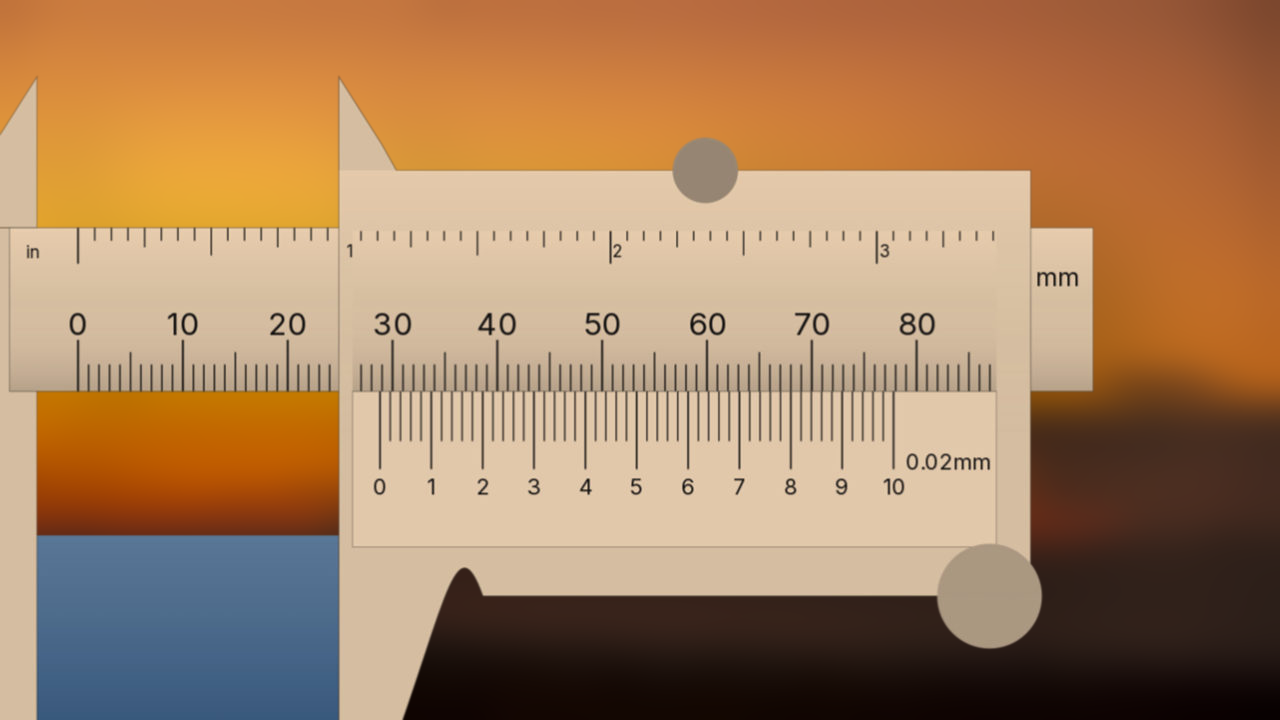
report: 28.8 (mm)
